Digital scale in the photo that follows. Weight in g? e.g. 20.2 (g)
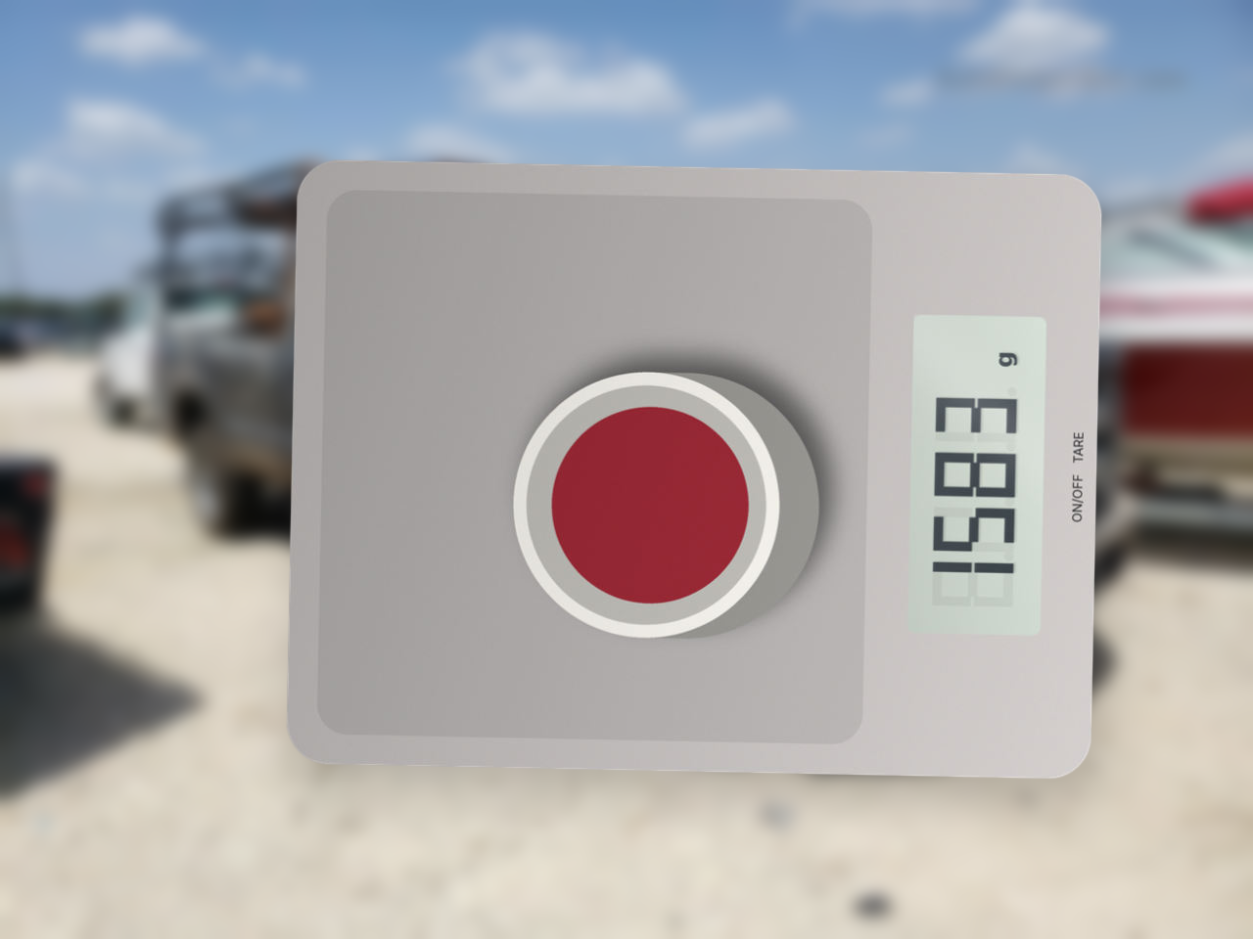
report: 1583 (g)
